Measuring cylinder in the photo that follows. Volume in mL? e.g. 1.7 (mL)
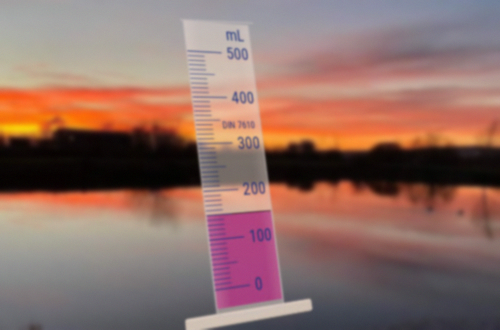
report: 150 (mL)
